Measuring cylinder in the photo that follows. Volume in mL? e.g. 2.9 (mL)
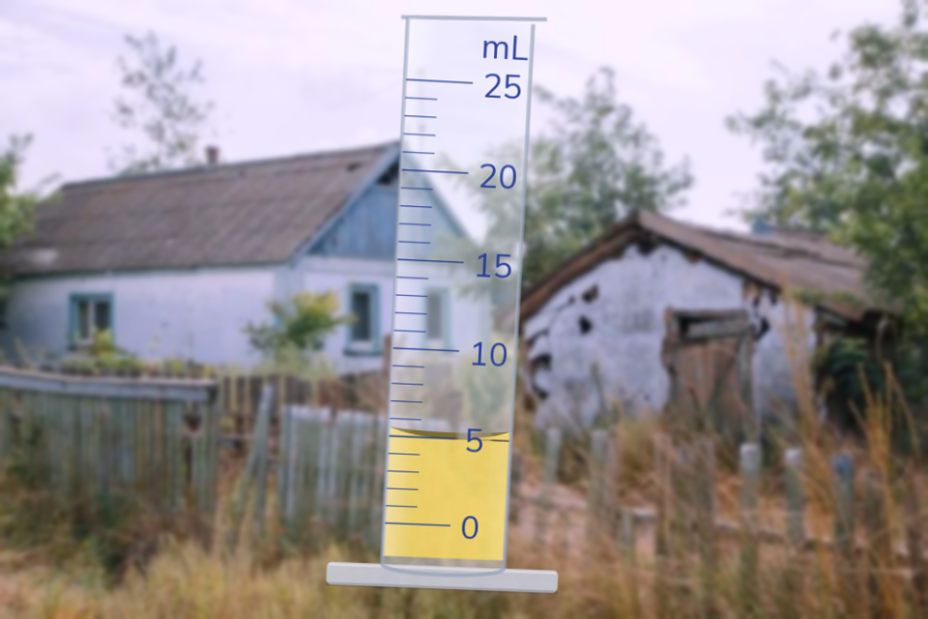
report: 5 (mL)
